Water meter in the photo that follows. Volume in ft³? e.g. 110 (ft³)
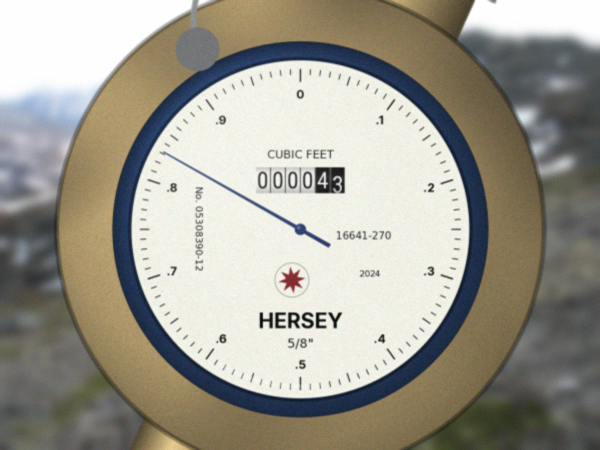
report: 42.83 (ft³)
